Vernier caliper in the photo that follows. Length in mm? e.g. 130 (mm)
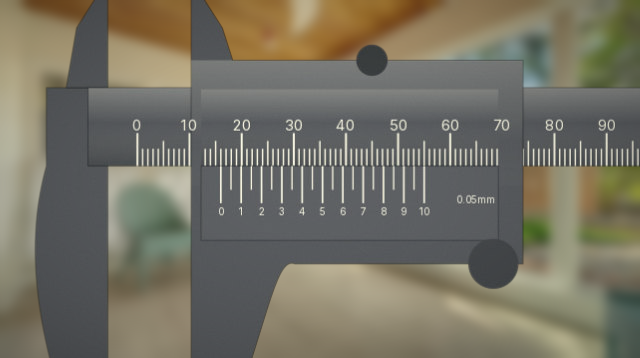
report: 16.0 (mm)
